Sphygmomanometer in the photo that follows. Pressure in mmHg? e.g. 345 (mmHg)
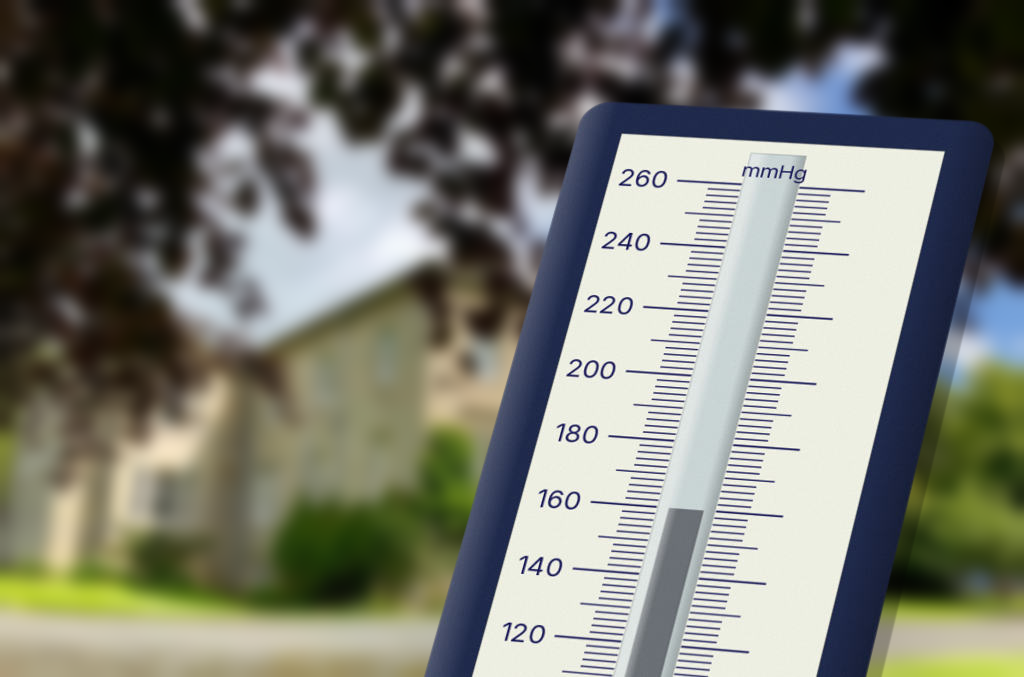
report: 160 (mmHg)
